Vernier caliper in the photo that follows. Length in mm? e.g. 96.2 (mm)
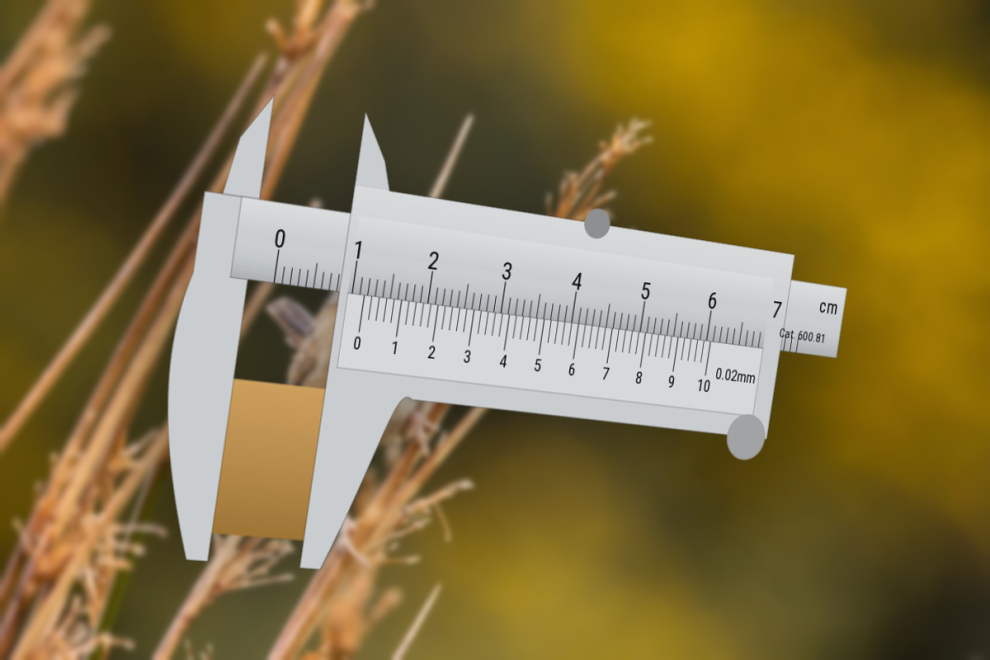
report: 11.6 (mm)
